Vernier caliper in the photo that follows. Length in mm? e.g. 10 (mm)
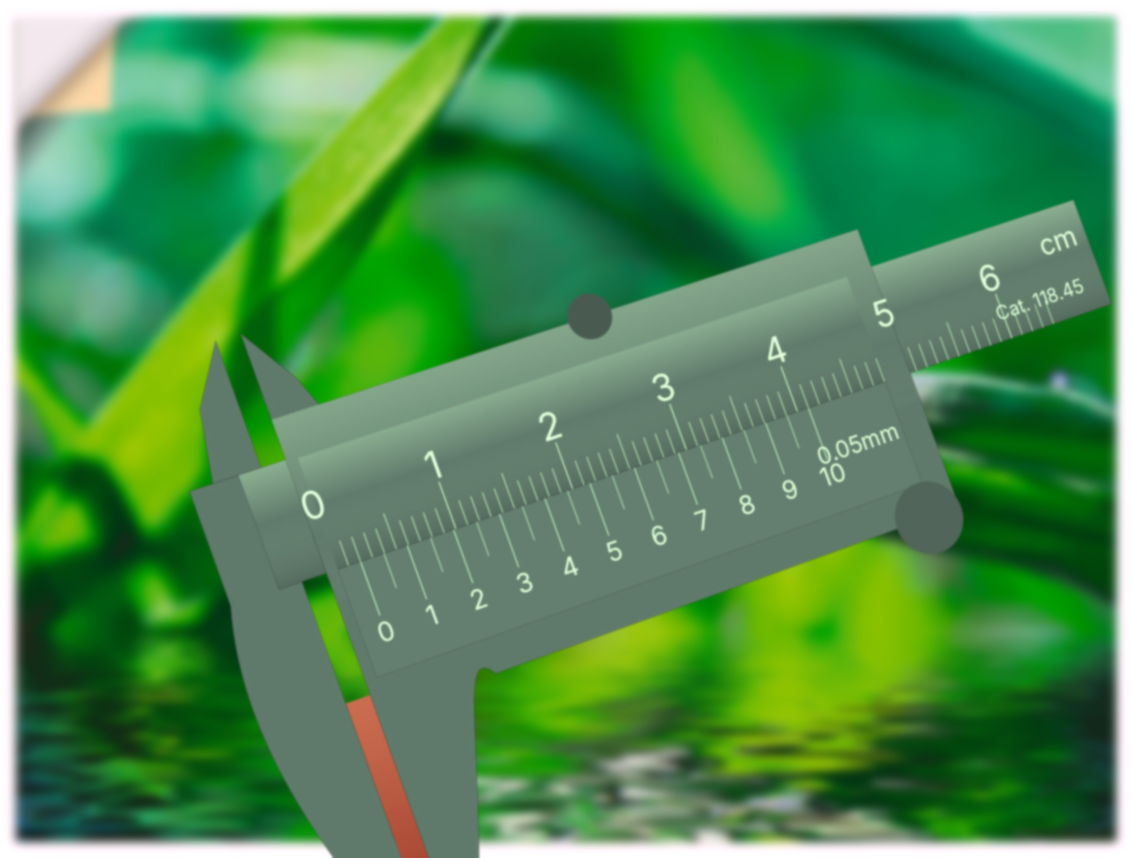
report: 2.0 (mm)
